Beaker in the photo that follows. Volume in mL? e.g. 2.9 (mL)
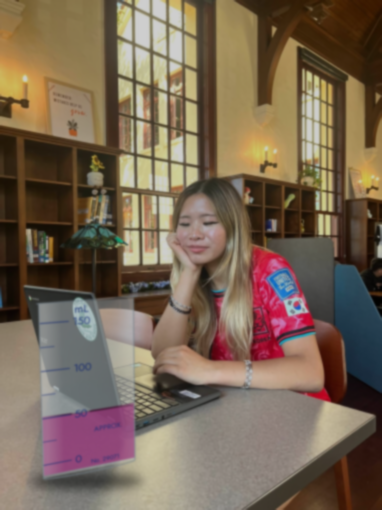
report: 50 (mL)
